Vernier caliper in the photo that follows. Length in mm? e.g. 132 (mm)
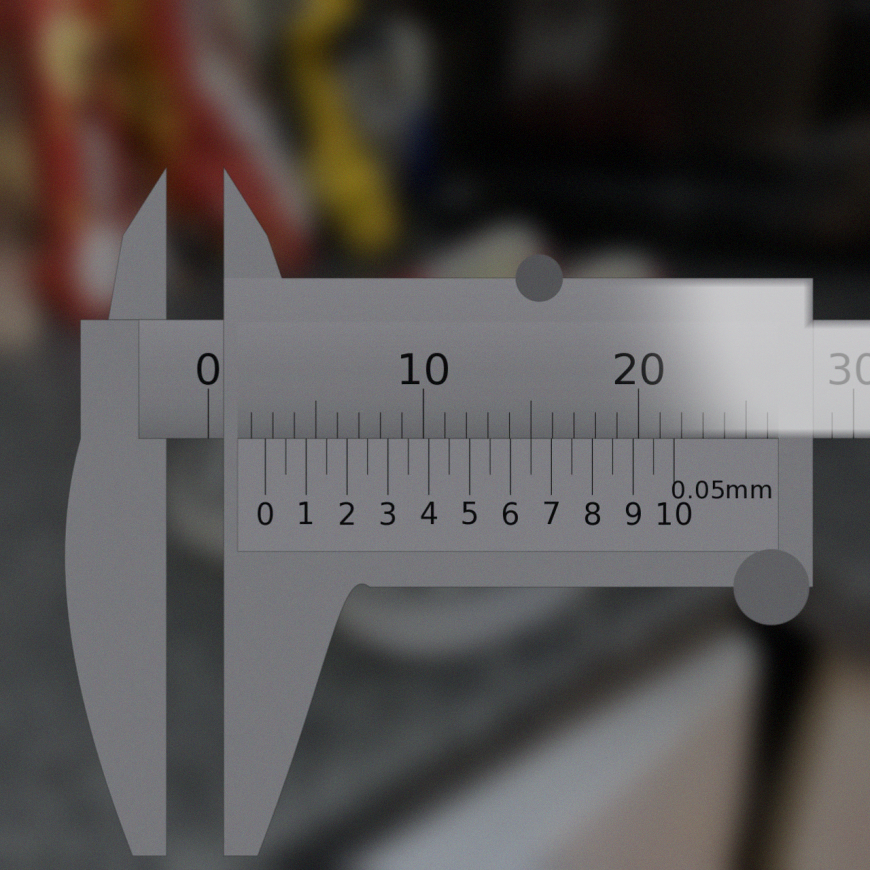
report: 2.65 (mm)
